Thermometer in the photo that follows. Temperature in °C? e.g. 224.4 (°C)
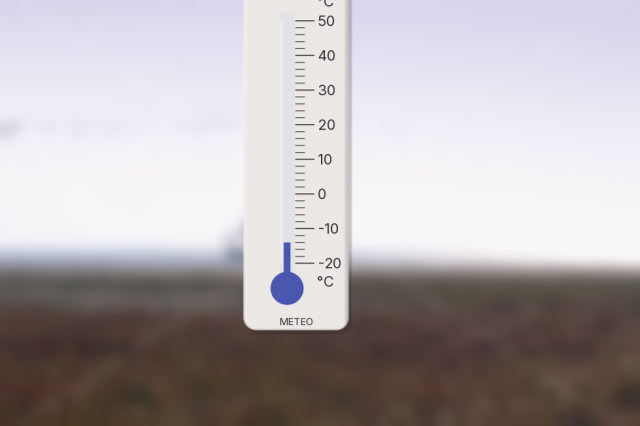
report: -14 (°C)
